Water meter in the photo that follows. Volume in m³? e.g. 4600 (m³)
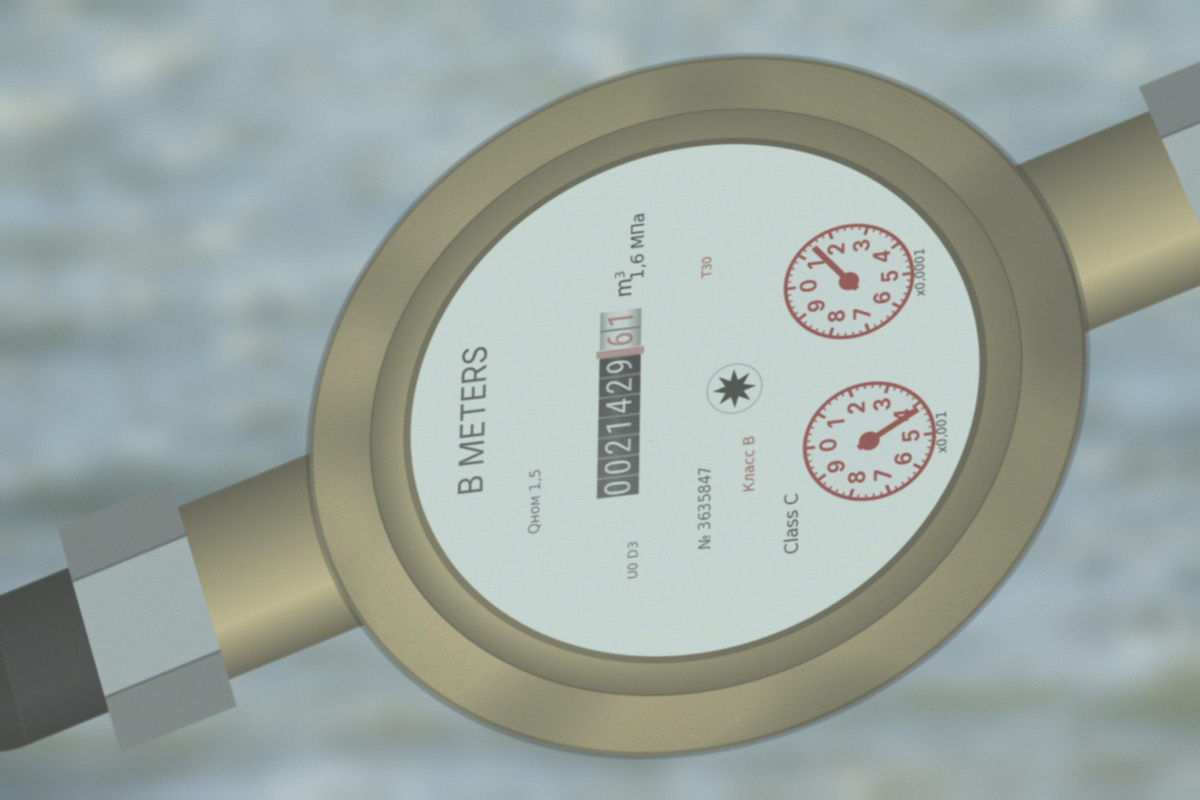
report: 21429.6141 (m³)
